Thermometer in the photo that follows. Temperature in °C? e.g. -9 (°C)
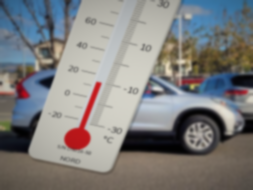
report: -10 (°C)
